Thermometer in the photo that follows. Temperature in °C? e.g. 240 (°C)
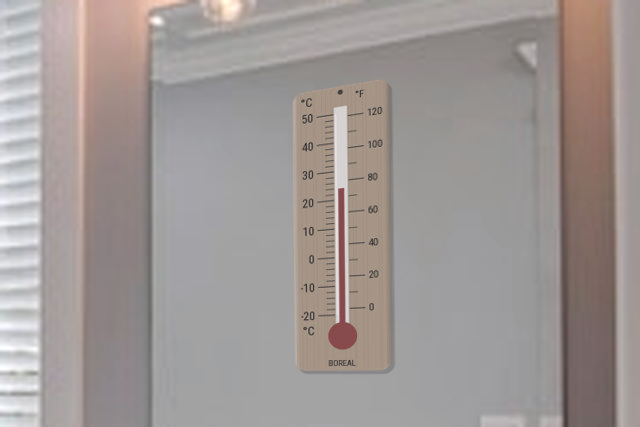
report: 24 (°C)
